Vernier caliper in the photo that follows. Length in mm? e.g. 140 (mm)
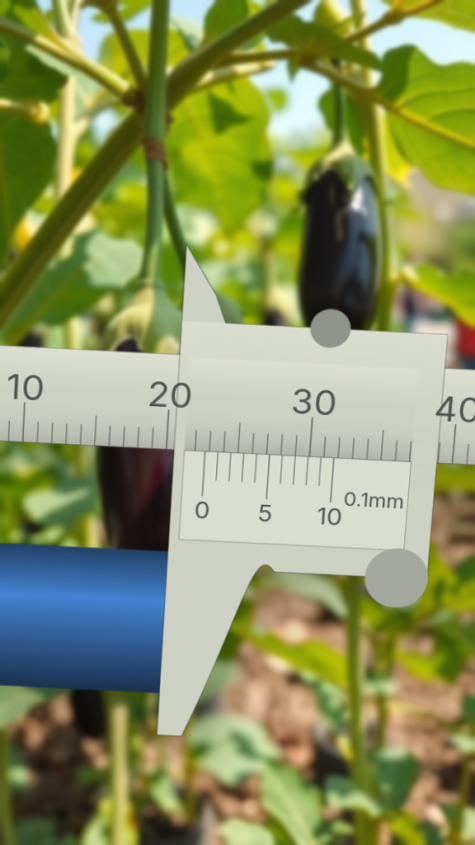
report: 22.7 (mm)
